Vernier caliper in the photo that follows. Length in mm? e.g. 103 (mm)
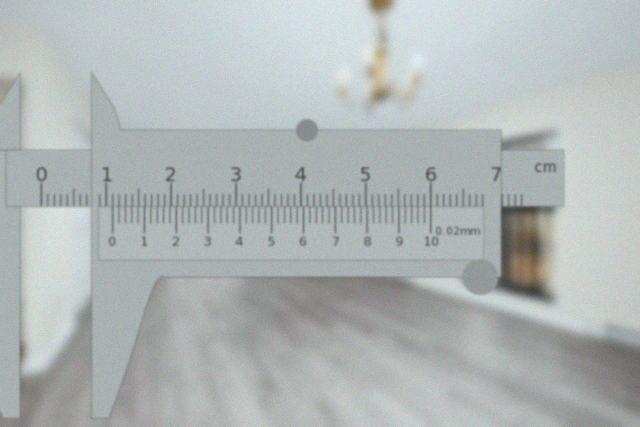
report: 11.0 (mm)
